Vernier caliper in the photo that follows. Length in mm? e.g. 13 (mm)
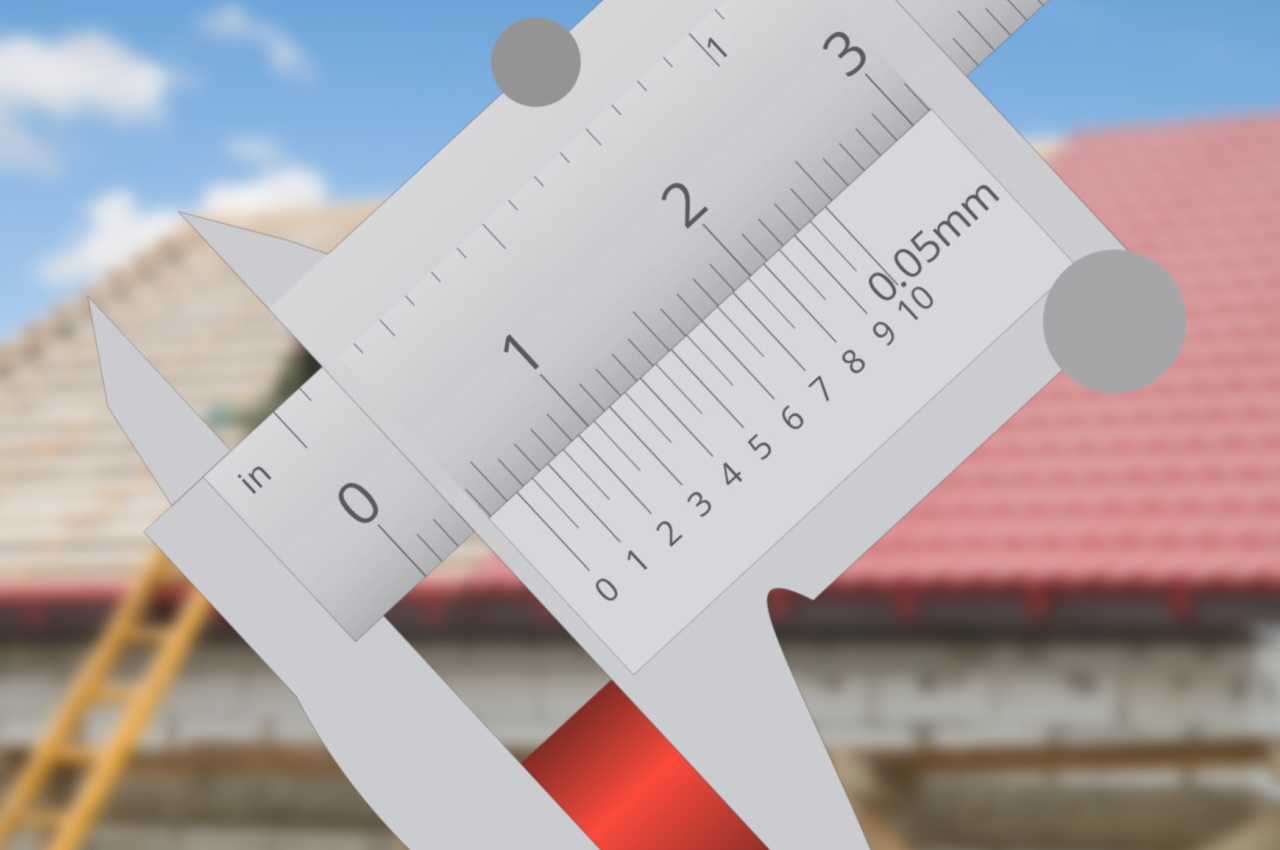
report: 5.6 (mm)
